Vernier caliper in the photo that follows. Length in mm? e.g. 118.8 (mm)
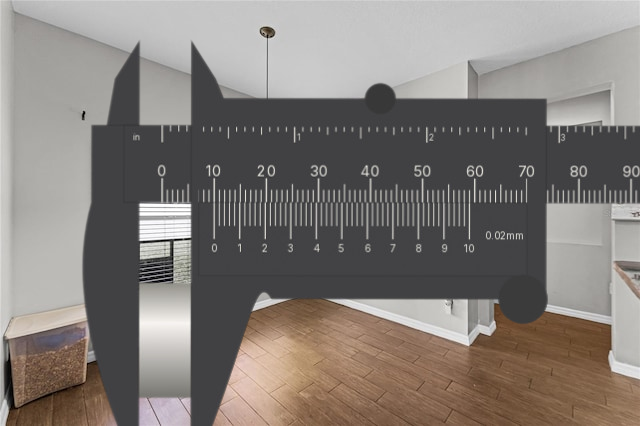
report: 10.0 (mm)
